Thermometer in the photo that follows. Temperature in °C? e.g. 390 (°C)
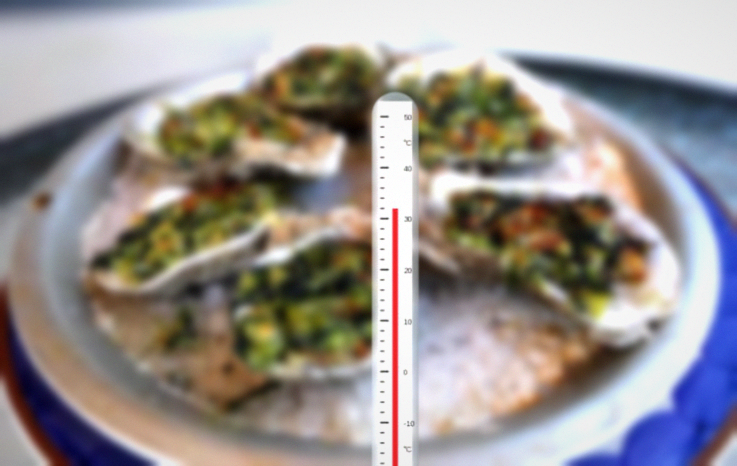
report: 32 (°C)
